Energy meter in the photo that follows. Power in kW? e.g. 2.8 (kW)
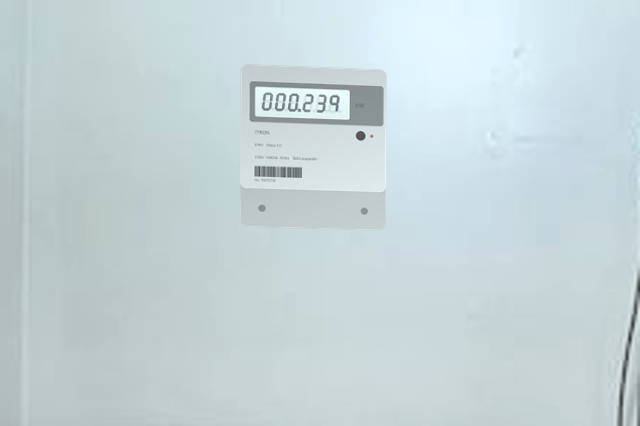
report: 0.239 (kW)
